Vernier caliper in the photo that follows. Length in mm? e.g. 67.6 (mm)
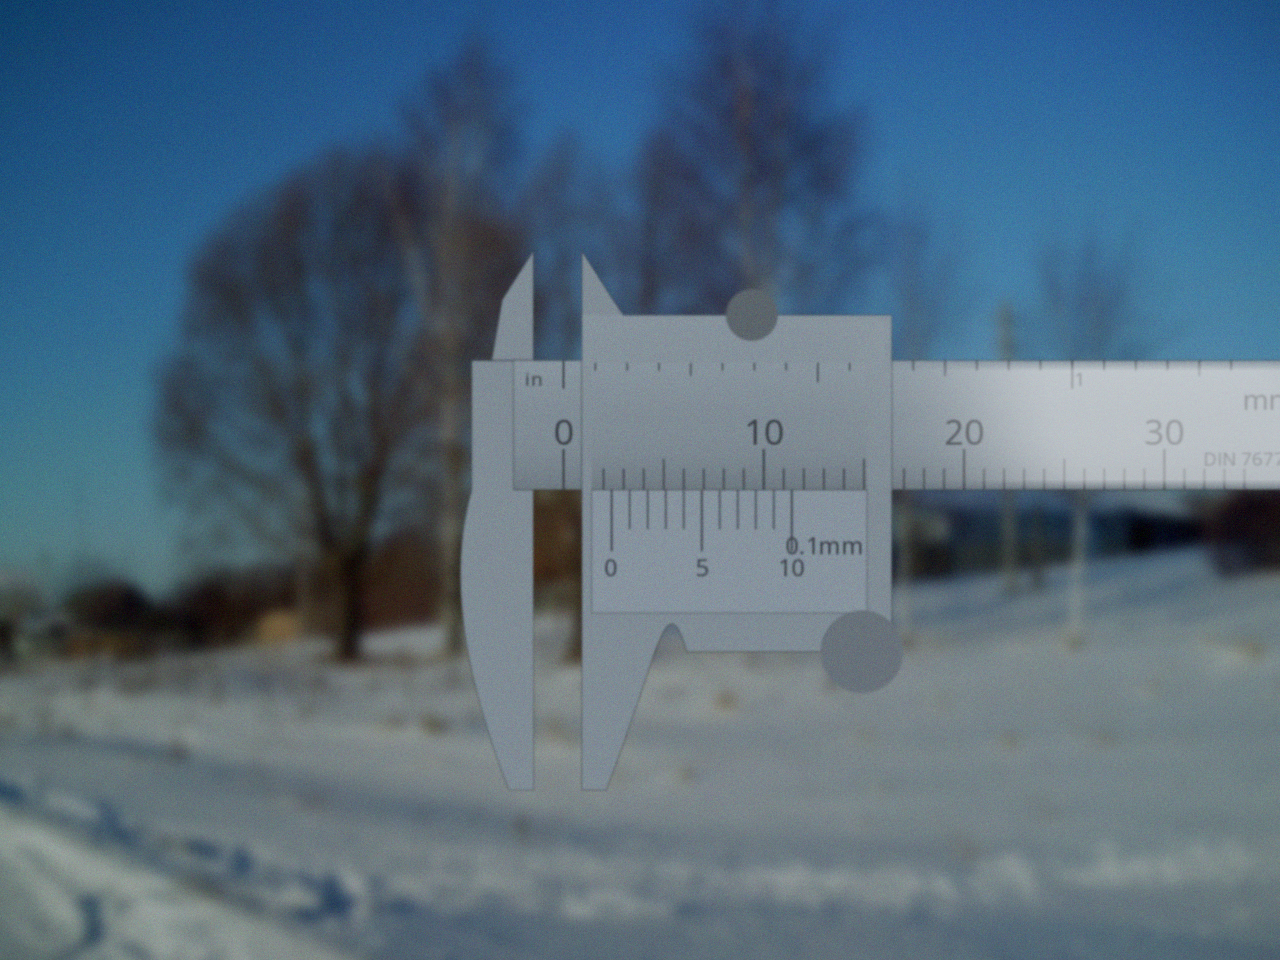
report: 2.4 (mm)
